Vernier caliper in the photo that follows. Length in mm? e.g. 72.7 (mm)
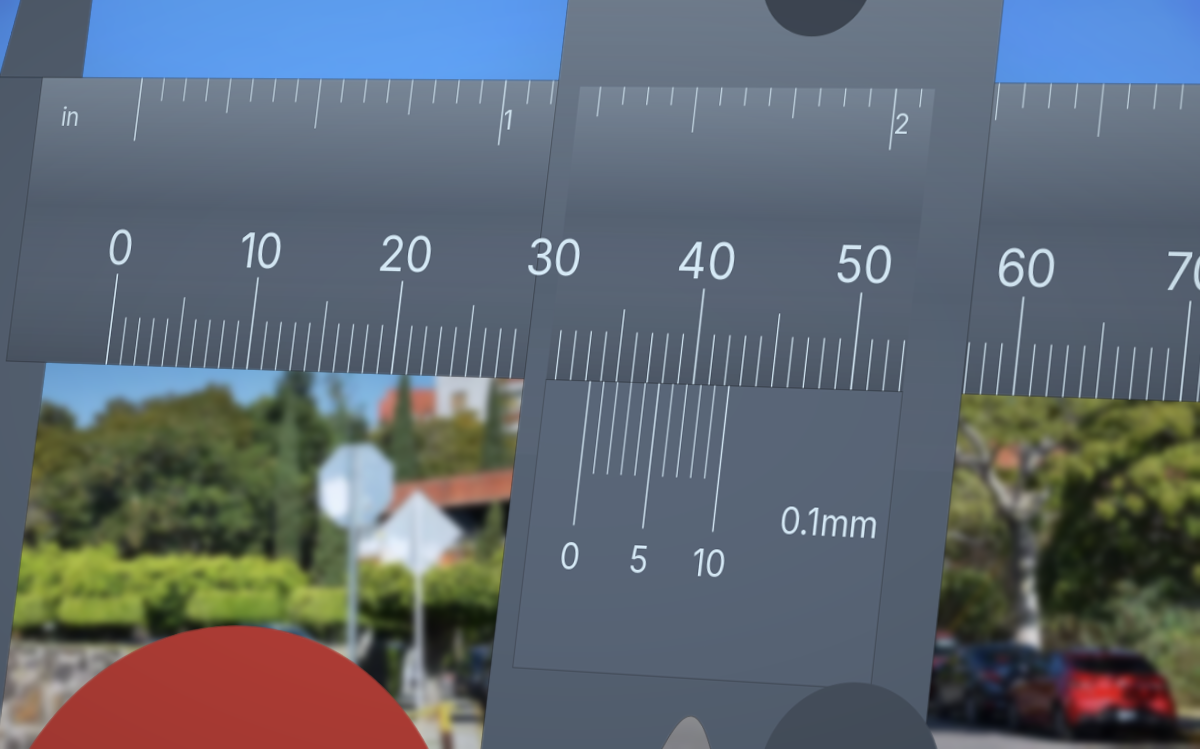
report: 33.3 (mm)
